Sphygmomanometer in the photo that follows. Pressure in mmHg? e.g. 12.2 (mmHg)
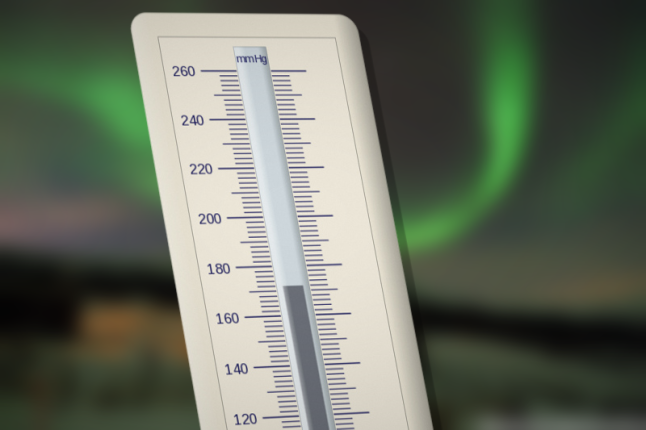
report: 172 (mmHg)
